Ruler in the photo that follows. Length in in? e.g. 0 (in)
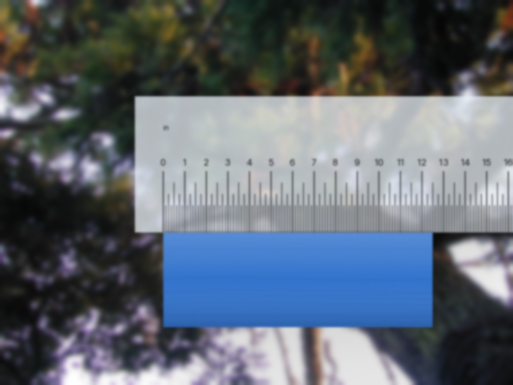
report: 12.5 (in)
